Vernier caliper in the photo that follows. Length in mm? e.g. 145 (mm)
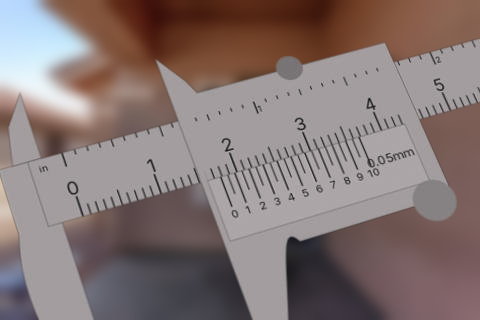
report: 17.8 (mm)
